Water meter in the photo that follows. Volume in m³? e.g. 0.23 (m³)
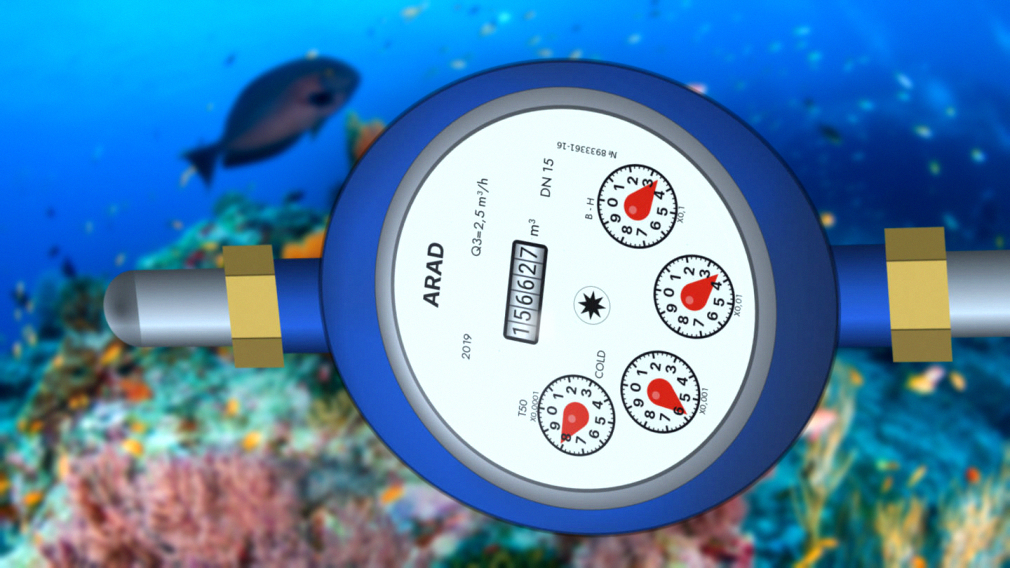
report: 156627.3358 (m³)
